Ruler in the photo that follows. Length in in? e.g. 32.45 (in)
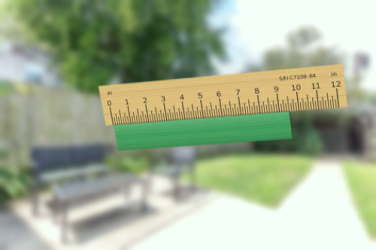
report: 9.5 (in)
